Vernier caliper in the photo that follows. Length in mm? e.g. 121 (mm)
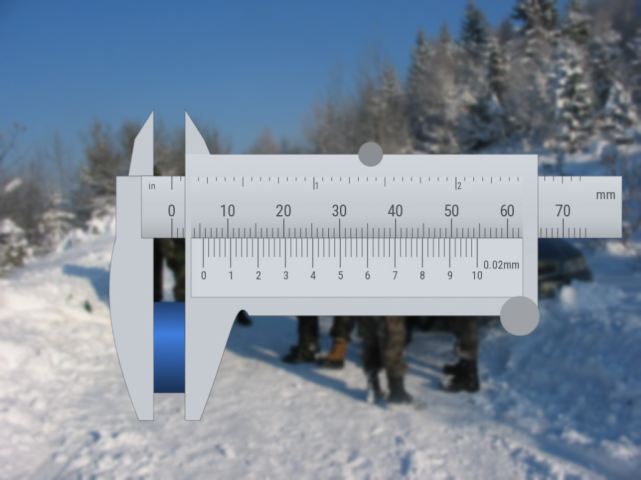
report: 5.6 (mm)
